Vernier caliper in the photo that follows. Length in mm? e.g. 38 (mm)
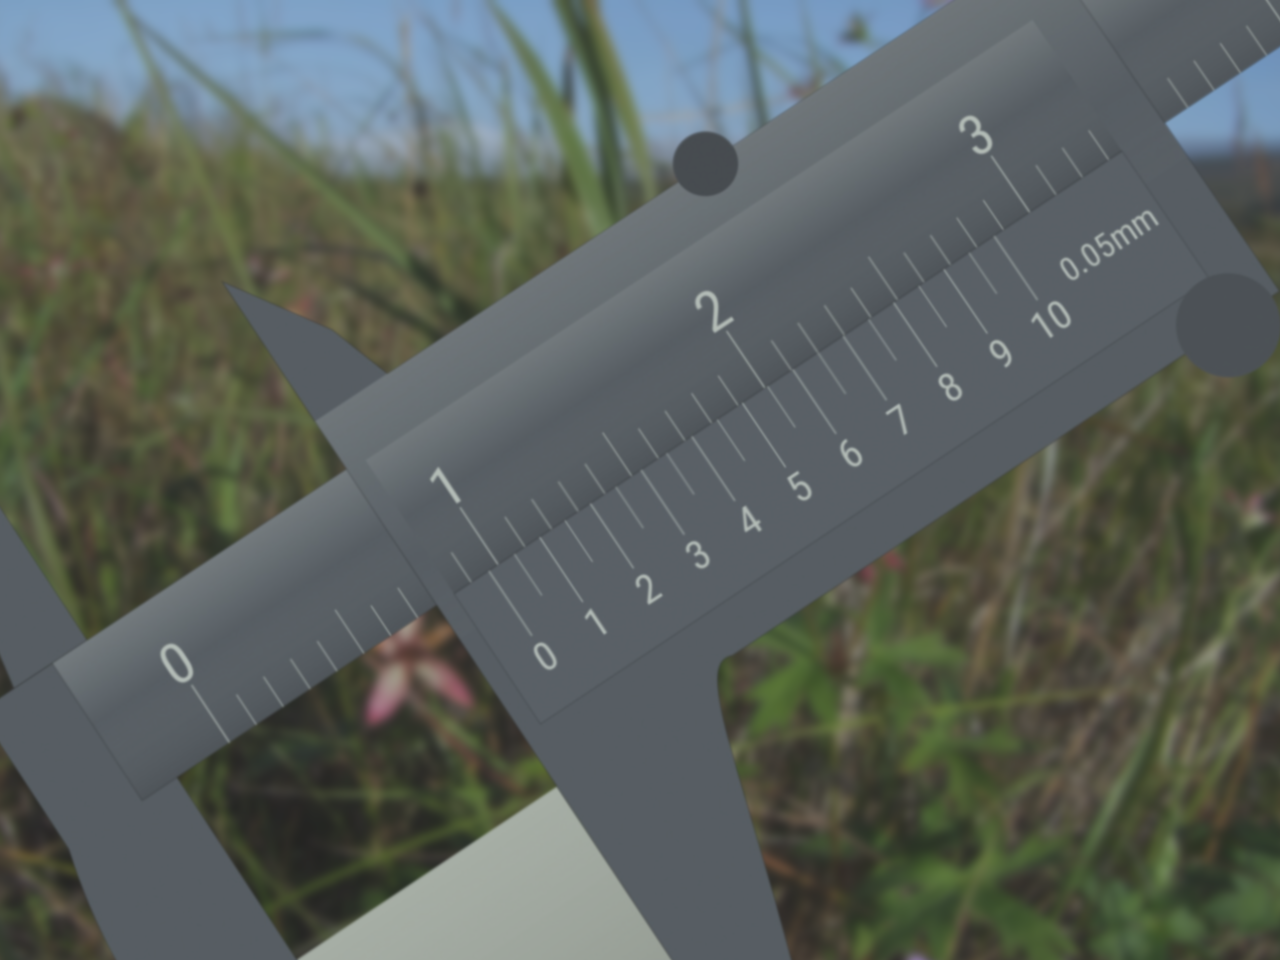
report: 9.65 (mm)
